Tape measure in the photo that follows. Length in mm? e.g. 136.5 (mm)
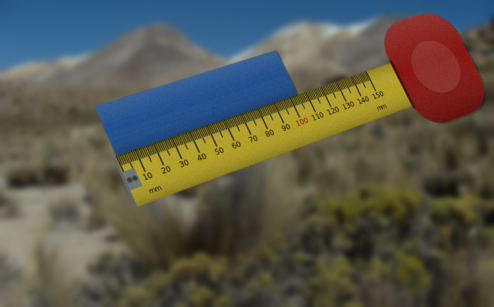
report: 105 (mm)
